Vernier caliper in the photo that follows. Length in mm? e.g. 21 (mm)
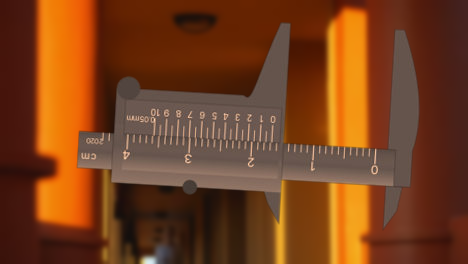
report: 16.8 (mm)
